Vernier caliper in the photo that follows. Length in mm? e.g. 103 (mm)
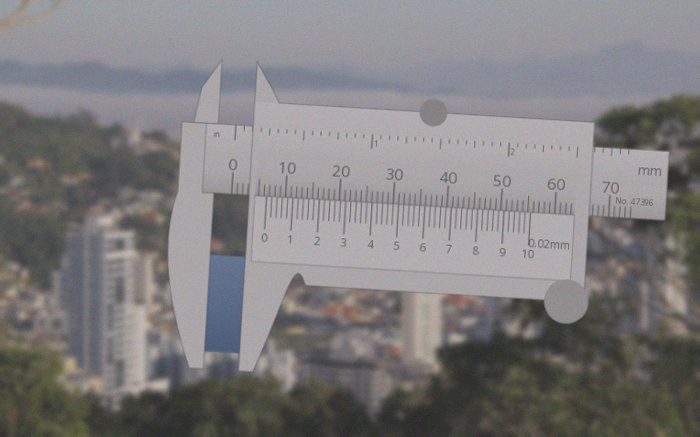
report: 6.5 (mm)
